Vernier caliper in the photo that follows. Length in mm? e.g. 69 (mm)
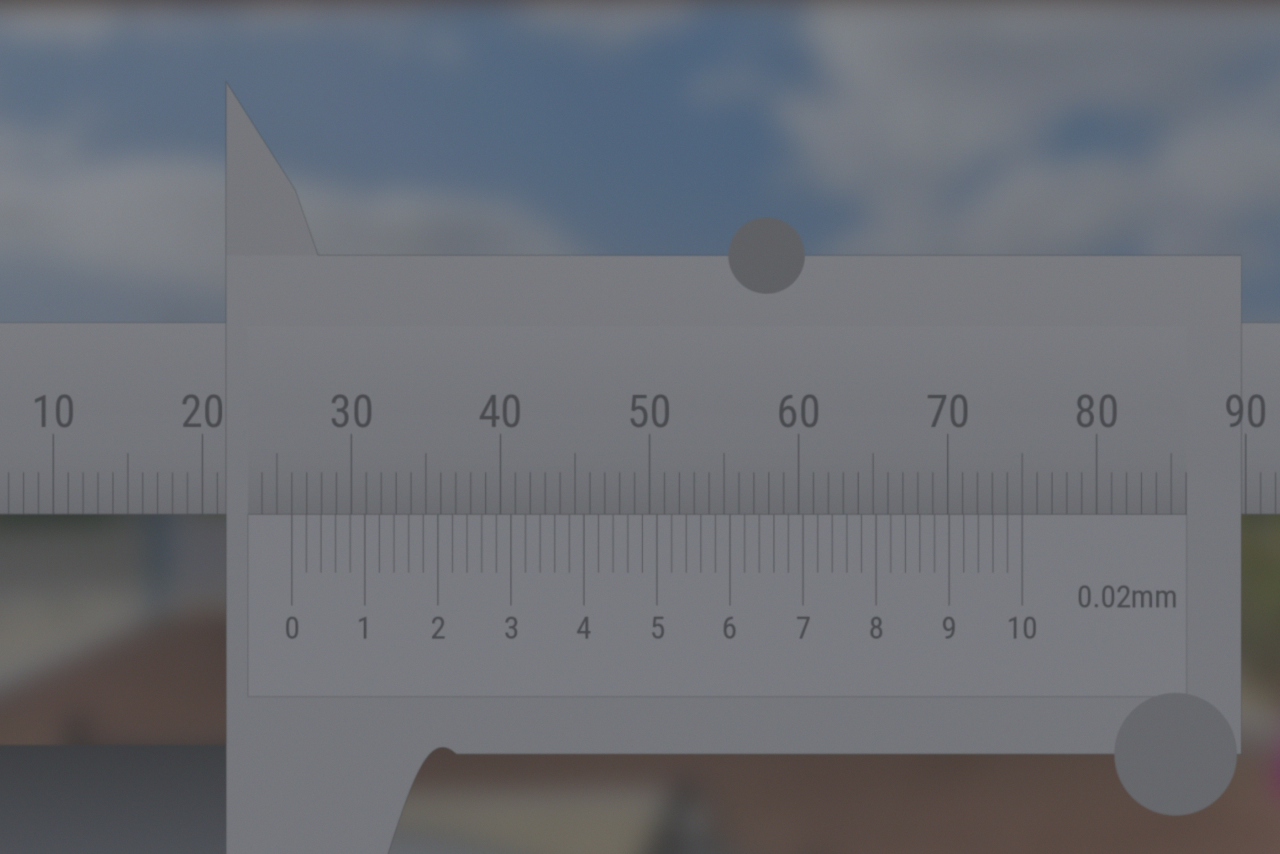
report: 26.0 (mm)
